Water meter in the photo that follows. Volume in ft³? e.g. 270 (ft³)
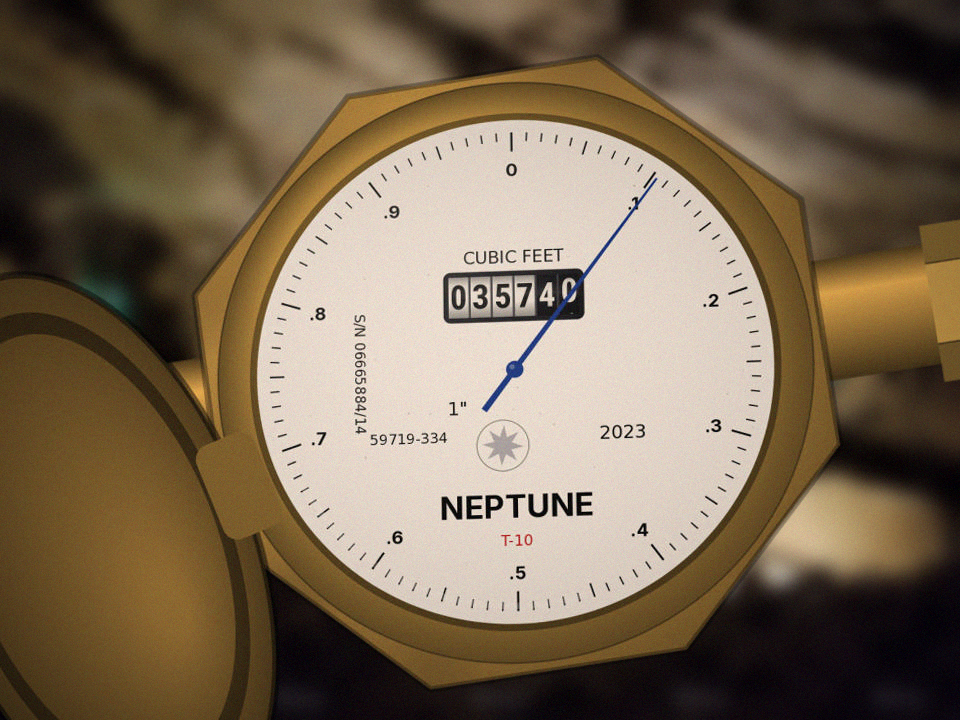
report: 35740.10 (ft³)
